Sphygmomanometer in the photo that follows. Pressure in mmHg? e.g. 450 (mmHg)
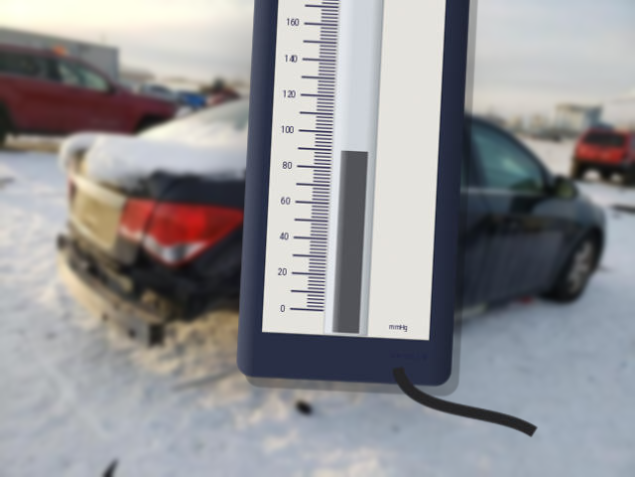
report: 90 (mmHg)
